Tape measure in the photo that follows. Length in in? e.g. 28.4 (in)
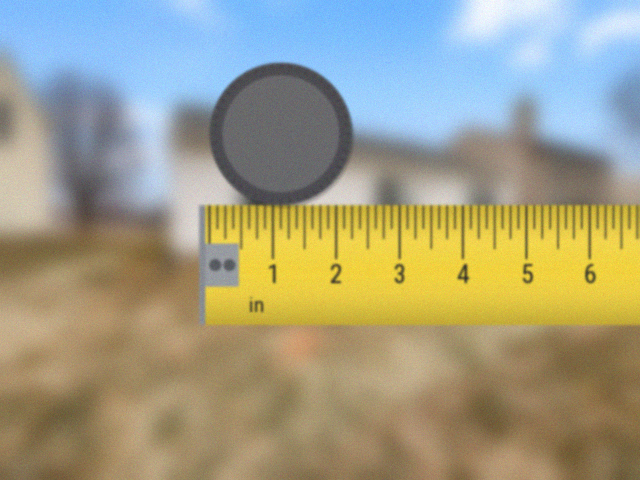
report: 2.25 (in)
